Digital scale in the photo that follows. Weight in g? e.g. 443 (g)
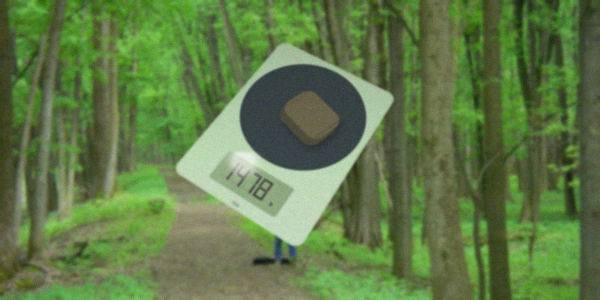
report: 1478 (g)
